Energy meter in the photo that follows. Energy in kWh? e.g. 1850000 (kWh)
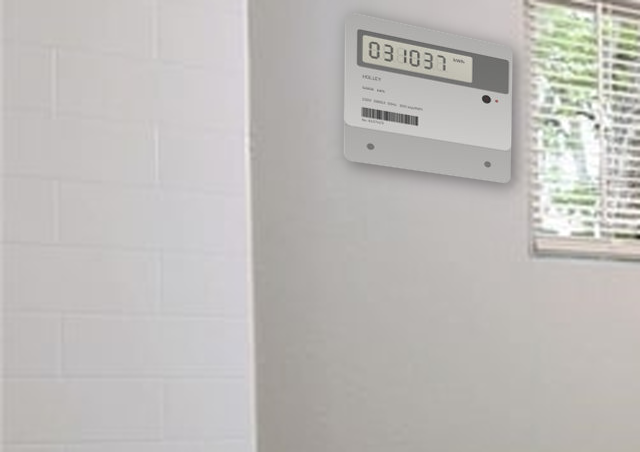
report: 31037 (kWh)
